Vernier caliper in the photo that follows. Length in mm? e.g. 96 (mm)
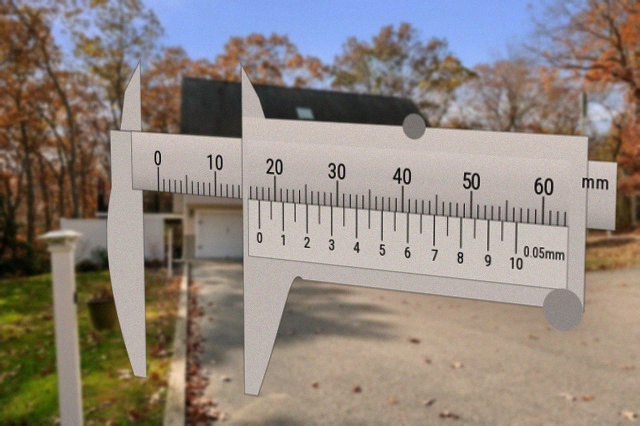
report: 17.4 (mm)
